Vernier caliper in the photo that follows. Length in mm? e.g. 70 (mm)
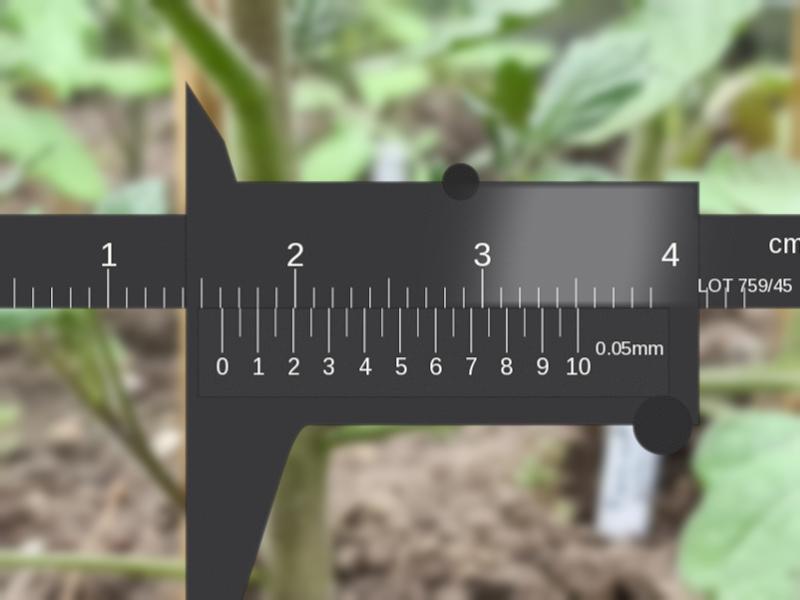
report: 16.1 (mm)
